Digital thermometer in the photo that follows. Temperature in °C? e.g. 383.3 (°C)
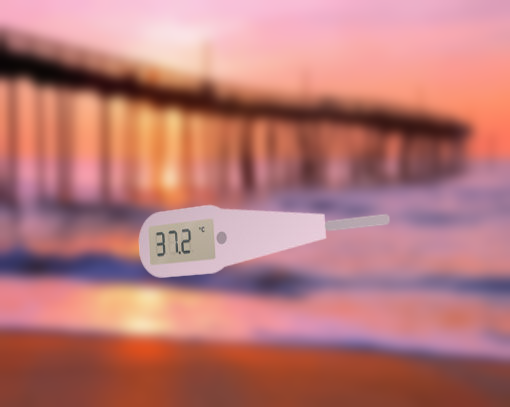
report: 37.2 (°C)
